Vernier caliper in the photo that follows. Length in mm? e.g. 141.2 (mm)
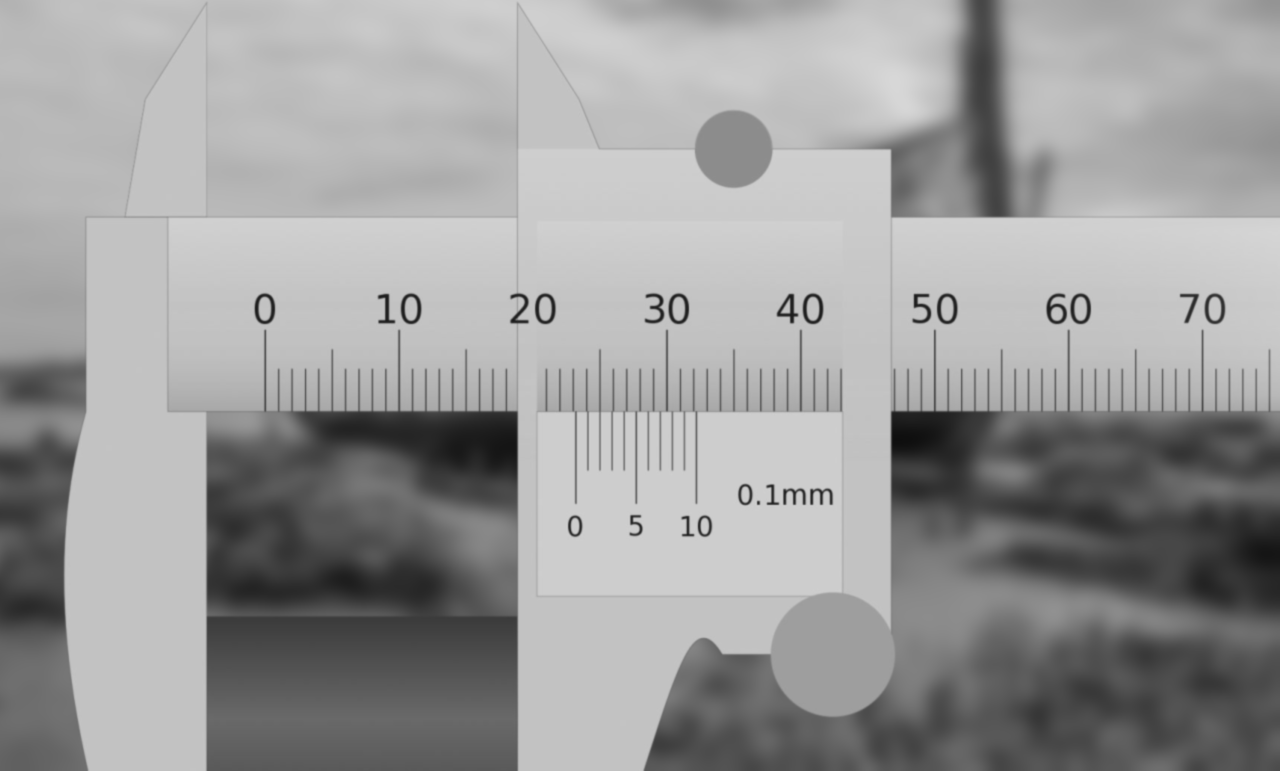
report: 23.2 (mm)
